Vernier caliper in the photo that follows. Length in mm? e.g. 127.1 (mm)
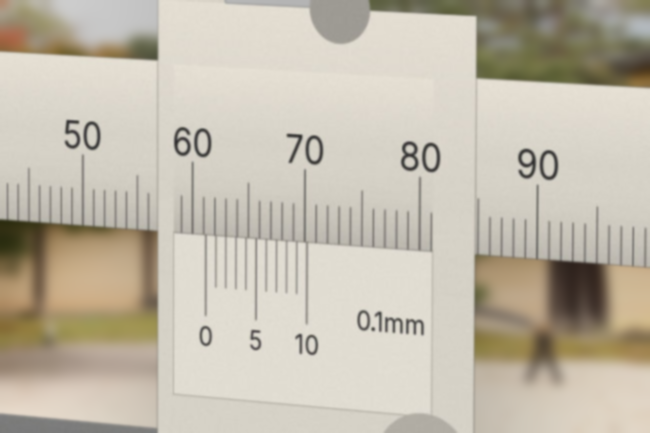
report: 61.2 (mm)
